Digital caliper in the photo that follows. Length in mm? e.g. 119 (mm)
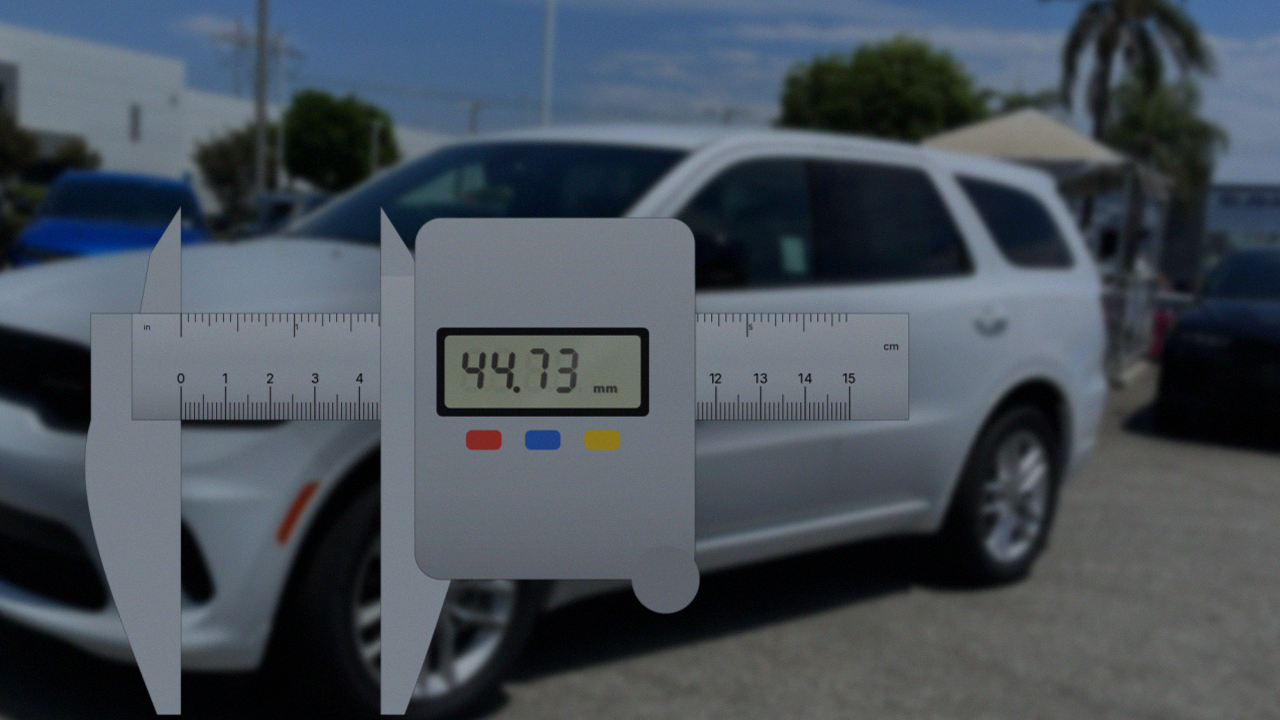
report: 44.73 (mm)
